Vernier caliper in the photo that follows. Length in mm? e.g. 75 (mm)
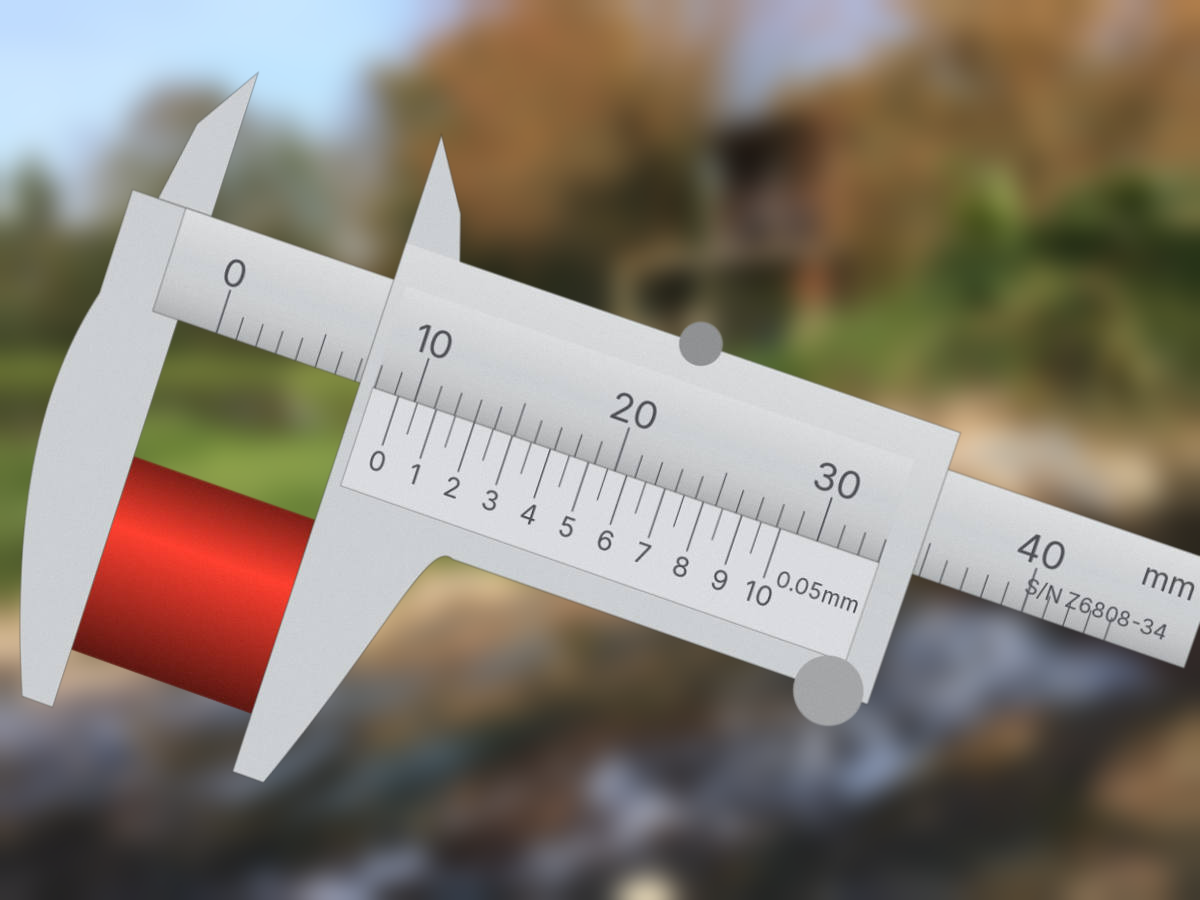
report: 9.2 (mm)
